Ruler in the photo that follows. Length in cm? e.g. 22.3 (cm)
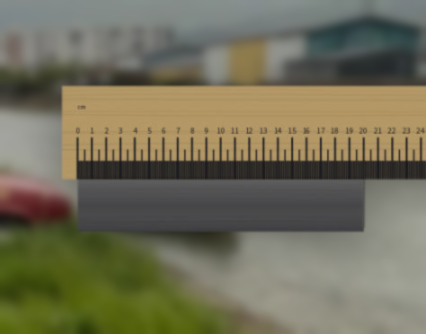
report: 20 (cm)
